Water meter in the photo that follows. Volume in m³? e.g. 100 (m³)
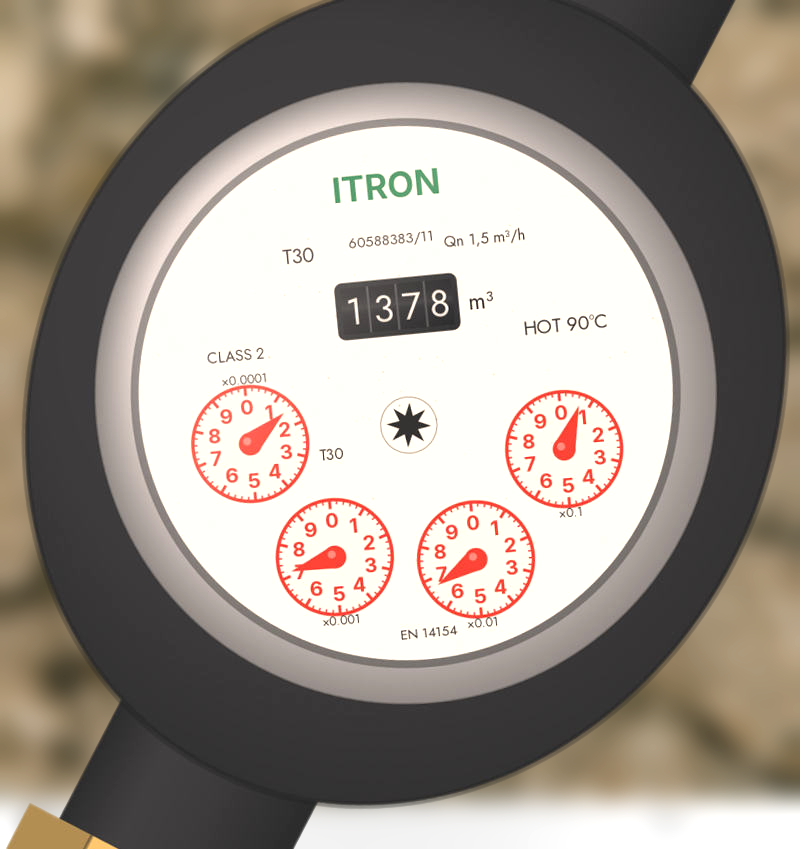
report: 1378.0671 (m³)
